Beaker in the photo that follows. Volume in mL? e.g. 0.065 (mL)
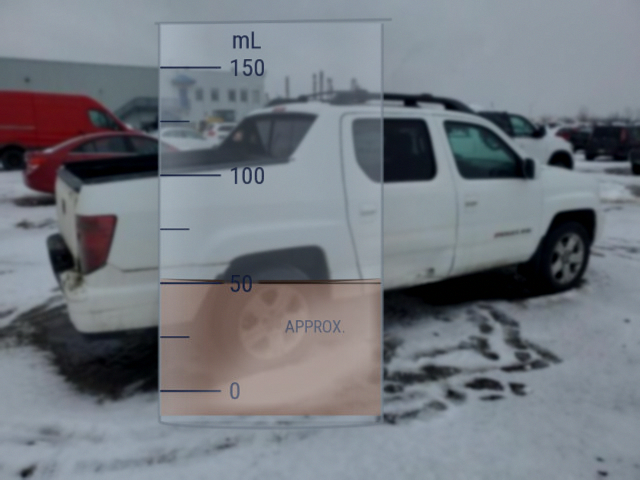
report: 50 (mL)
